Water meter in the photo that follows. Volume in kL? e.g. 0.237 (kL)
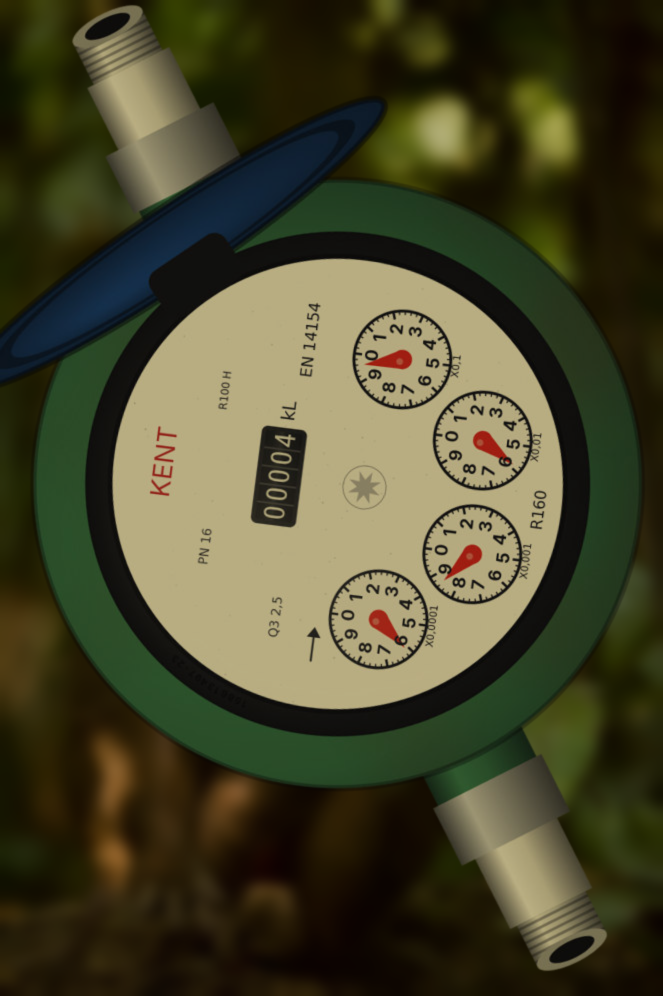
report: 3.9586 (kL)
